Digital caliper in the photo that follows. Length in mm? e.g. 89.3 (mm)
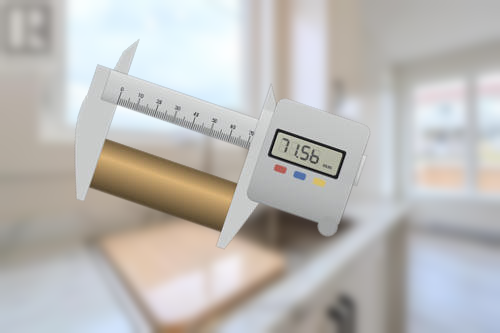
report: 71.56 (mm)
